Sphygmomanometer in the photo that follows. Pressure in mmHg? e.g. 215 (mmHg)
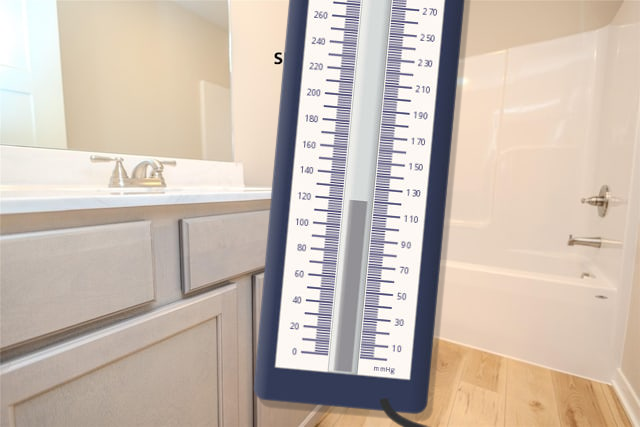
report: 120 (mmHg)
